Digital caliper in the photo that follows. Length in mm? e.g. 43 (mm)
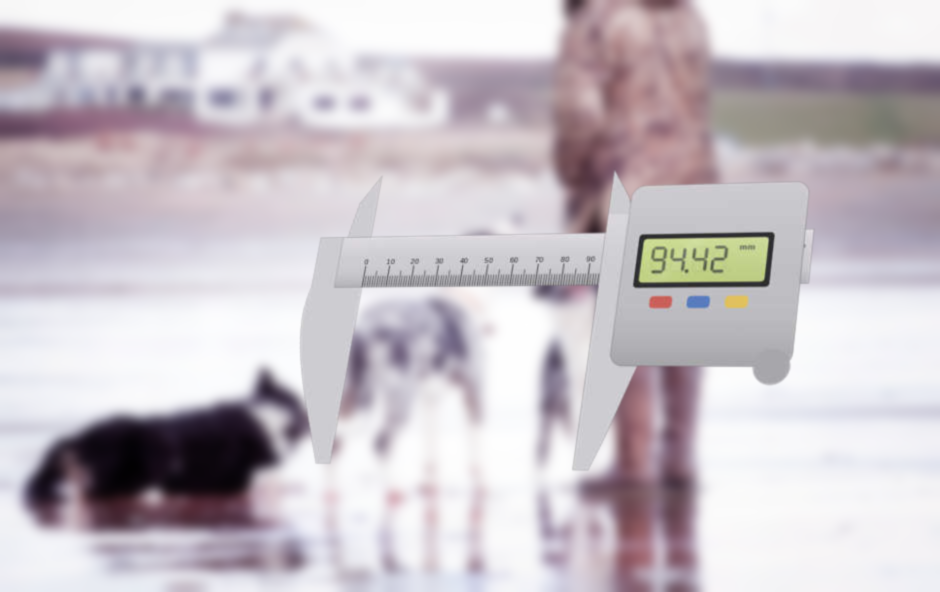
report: 94.42 (mm)
